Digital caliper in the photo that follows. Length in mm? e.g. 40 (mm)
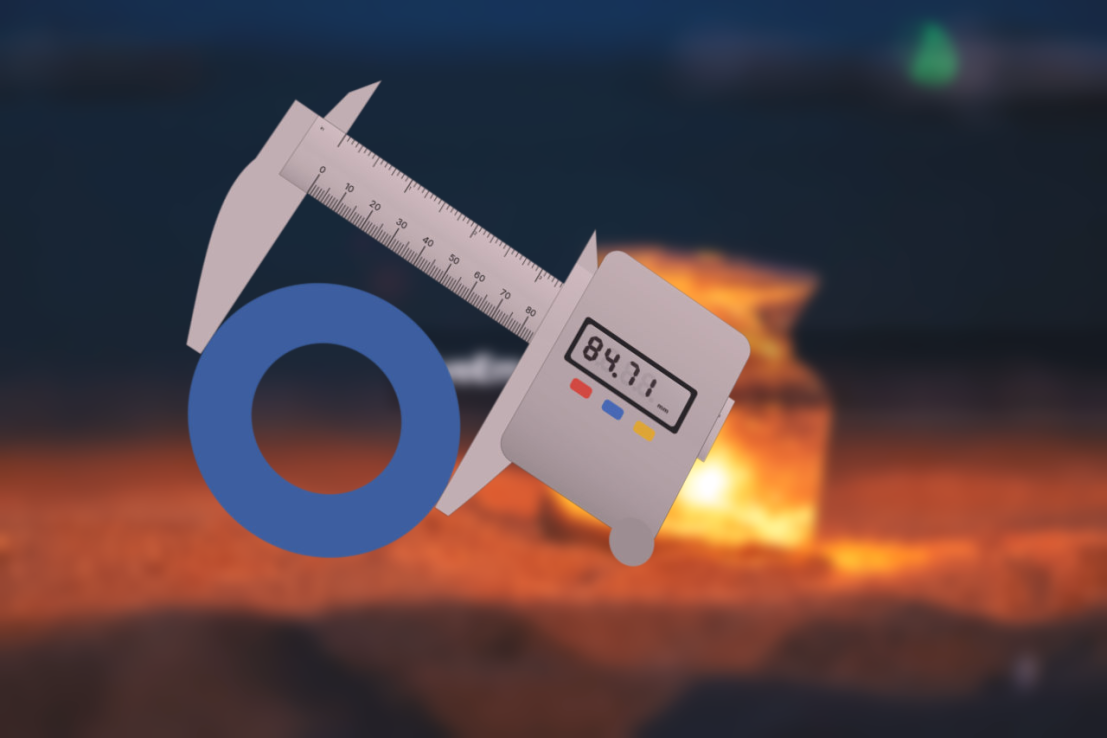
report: 84.71 (mm)
